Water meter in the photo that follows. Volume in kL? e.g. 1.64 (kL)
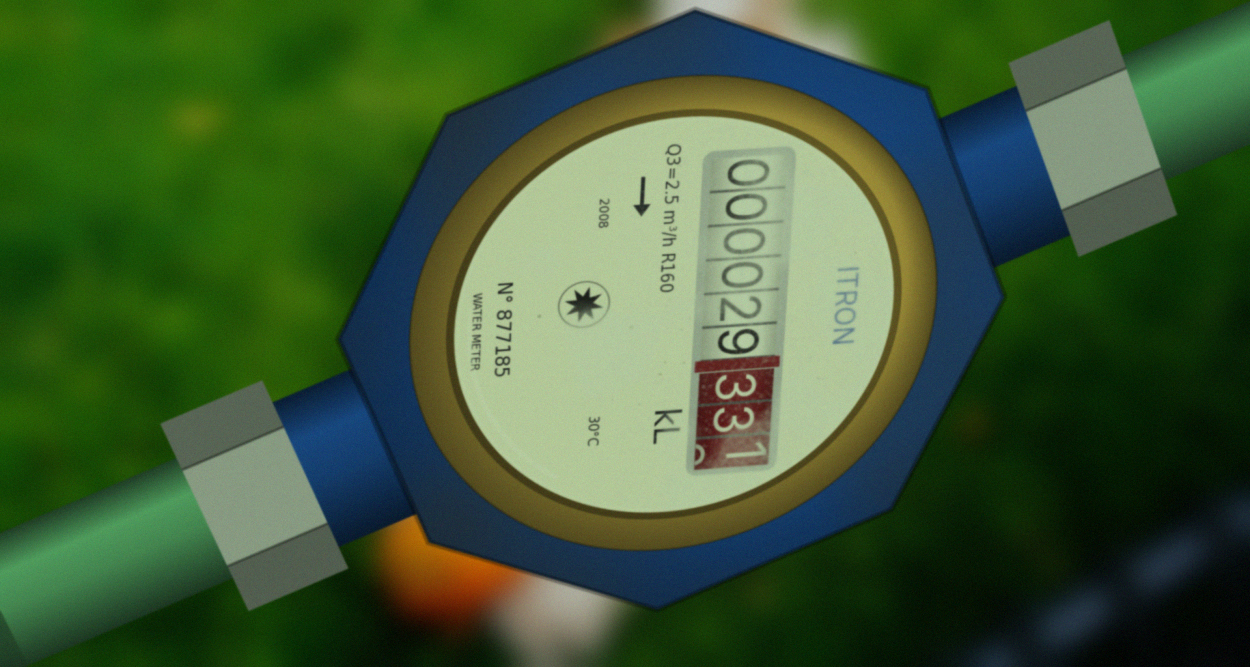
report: 29.331 (kL)
